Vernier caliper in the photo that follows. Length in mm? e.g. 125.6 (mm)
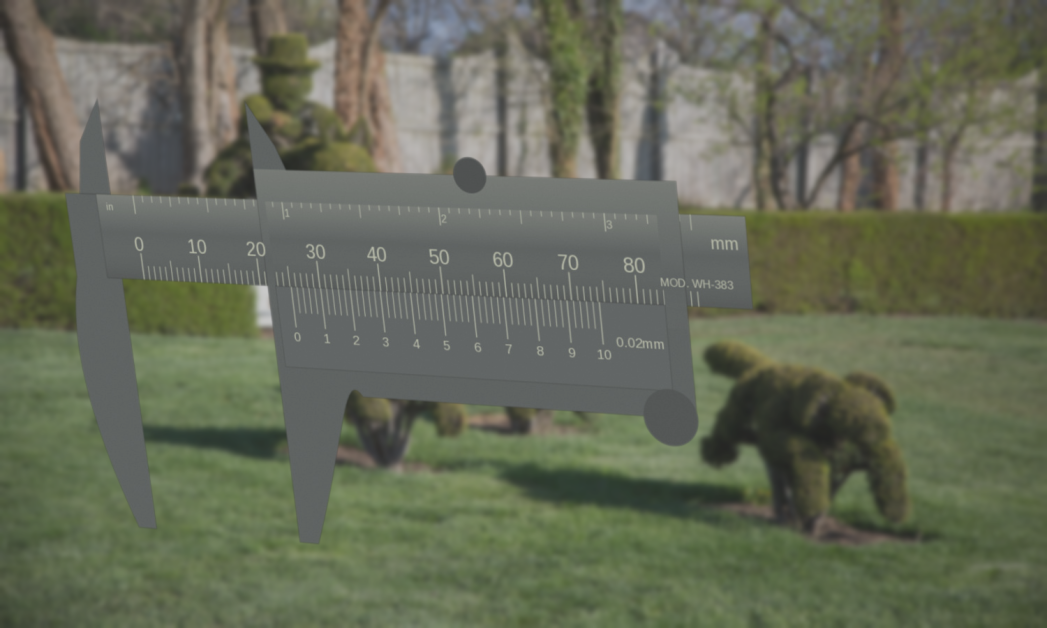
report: 25.2 (mm)
